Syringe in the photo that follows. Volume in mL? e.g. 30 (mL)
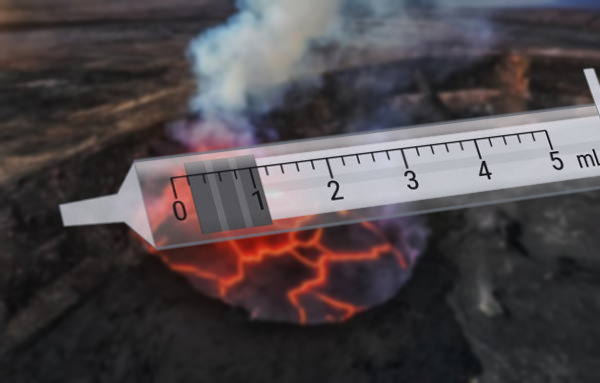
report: 0.2 (mL)
